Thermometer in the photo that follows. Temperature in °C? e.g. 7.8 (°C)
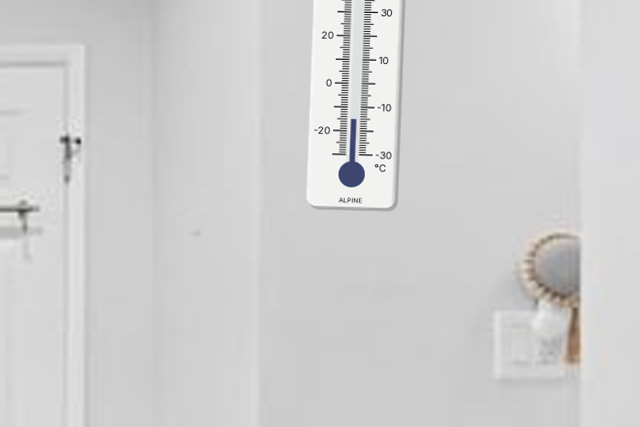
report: -15 (°C)
